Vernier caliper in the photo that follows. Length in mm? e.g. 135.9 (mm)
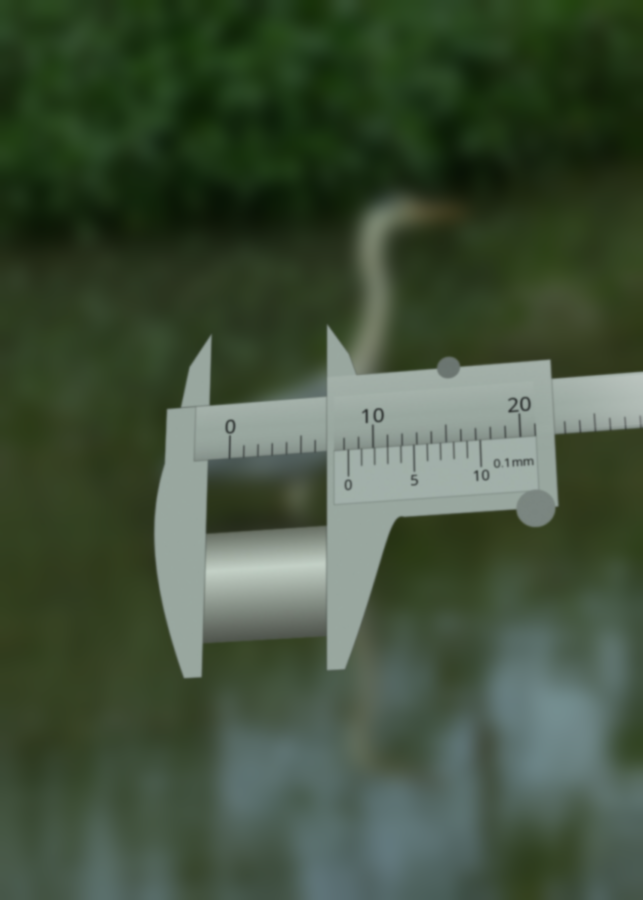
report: 8.3 (mm)
